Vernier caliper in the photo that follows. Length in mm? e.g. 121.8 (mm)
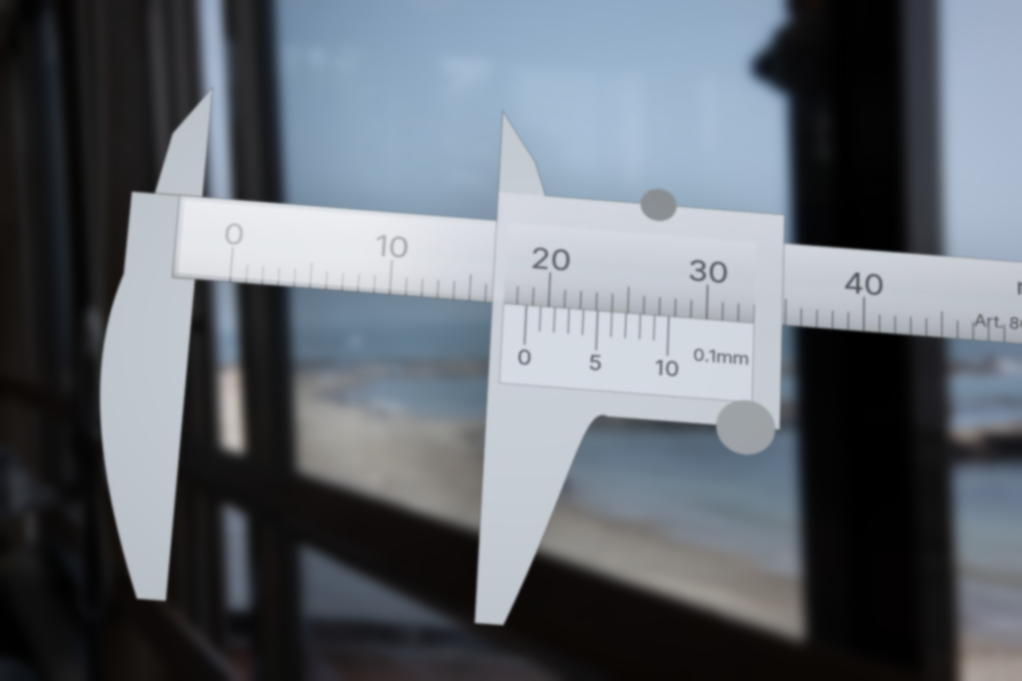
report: 18.6 (mm)
